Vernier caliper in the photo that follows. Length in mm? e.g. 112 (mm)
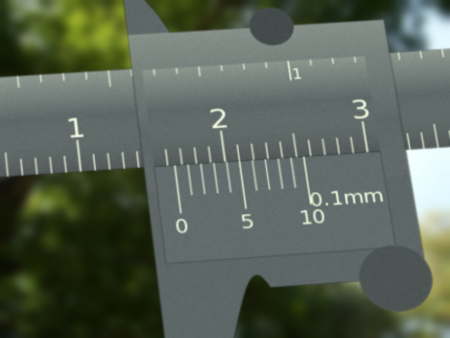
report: 16.5 (mm)
